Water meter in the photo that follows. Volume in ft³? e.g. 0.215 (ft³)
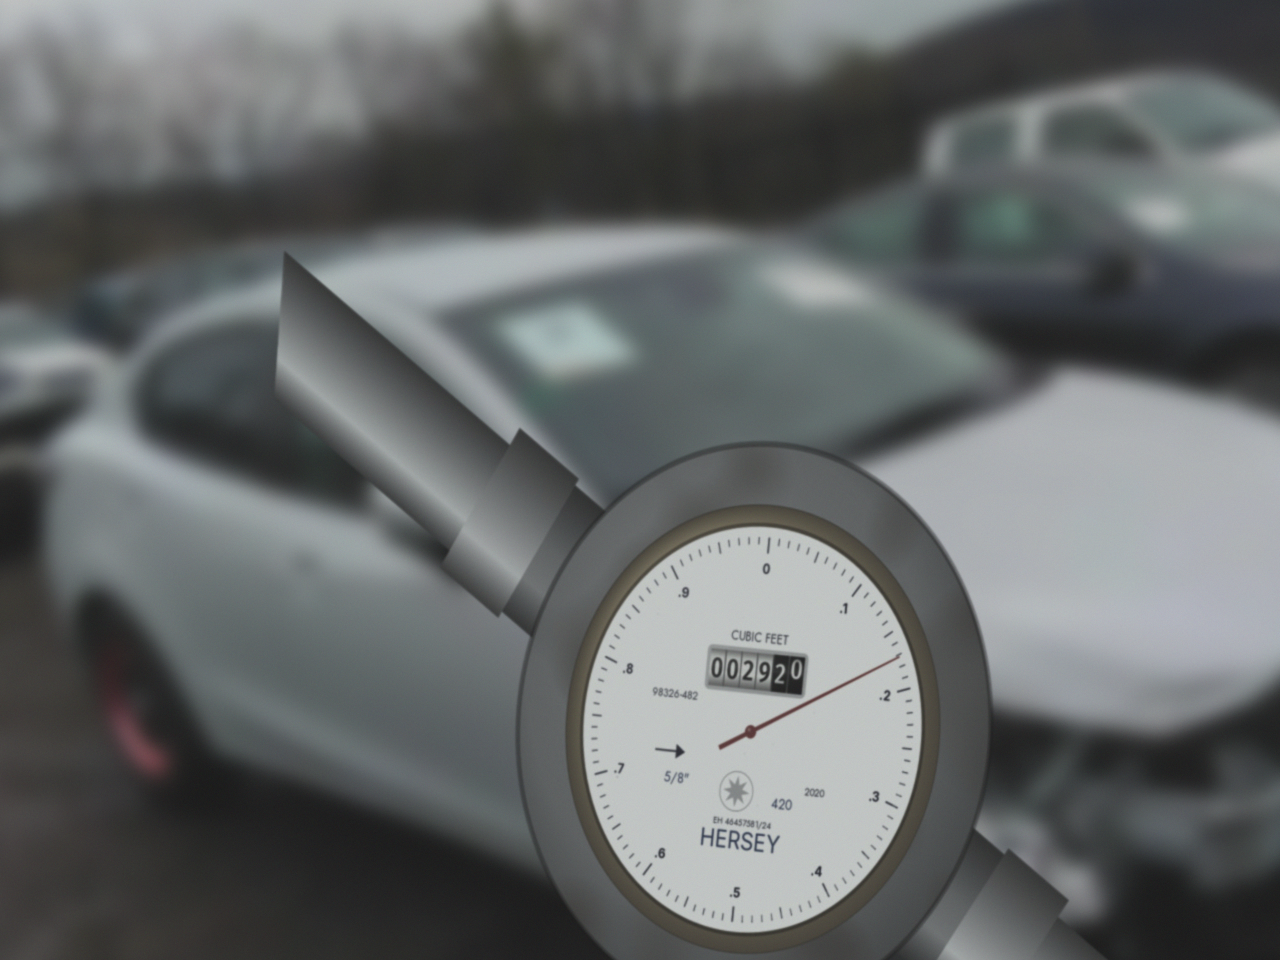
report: 2920.17 (ft³)
